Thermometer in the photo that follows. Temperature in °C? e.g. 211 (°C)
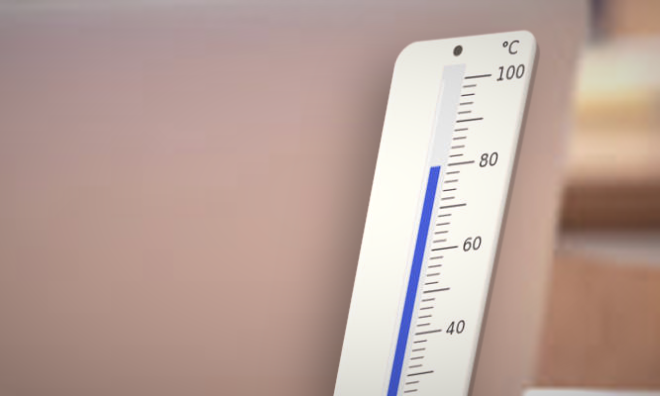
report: 80 (°C)
